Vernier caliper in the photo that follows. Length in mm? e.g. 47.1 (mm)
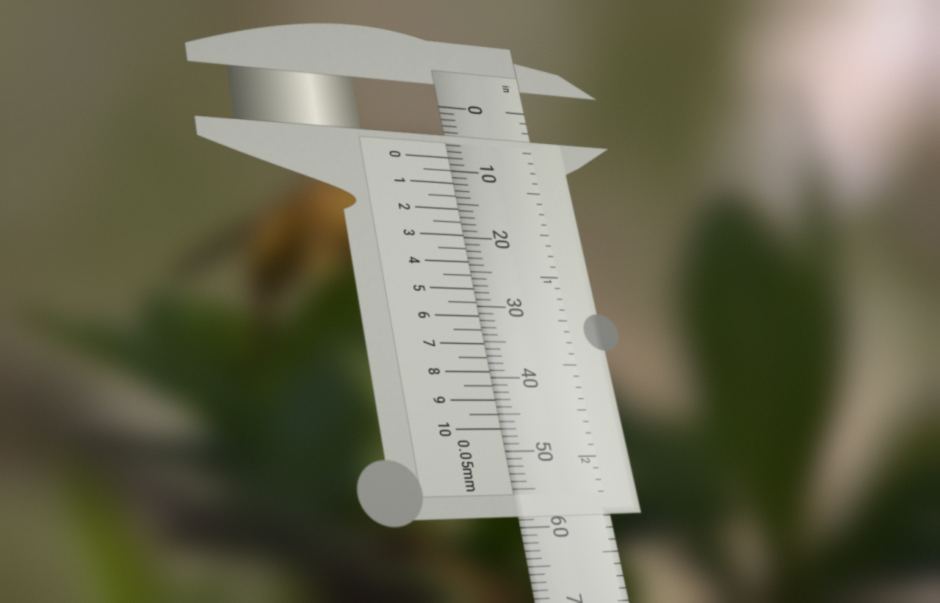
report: 8.0 (mm)
